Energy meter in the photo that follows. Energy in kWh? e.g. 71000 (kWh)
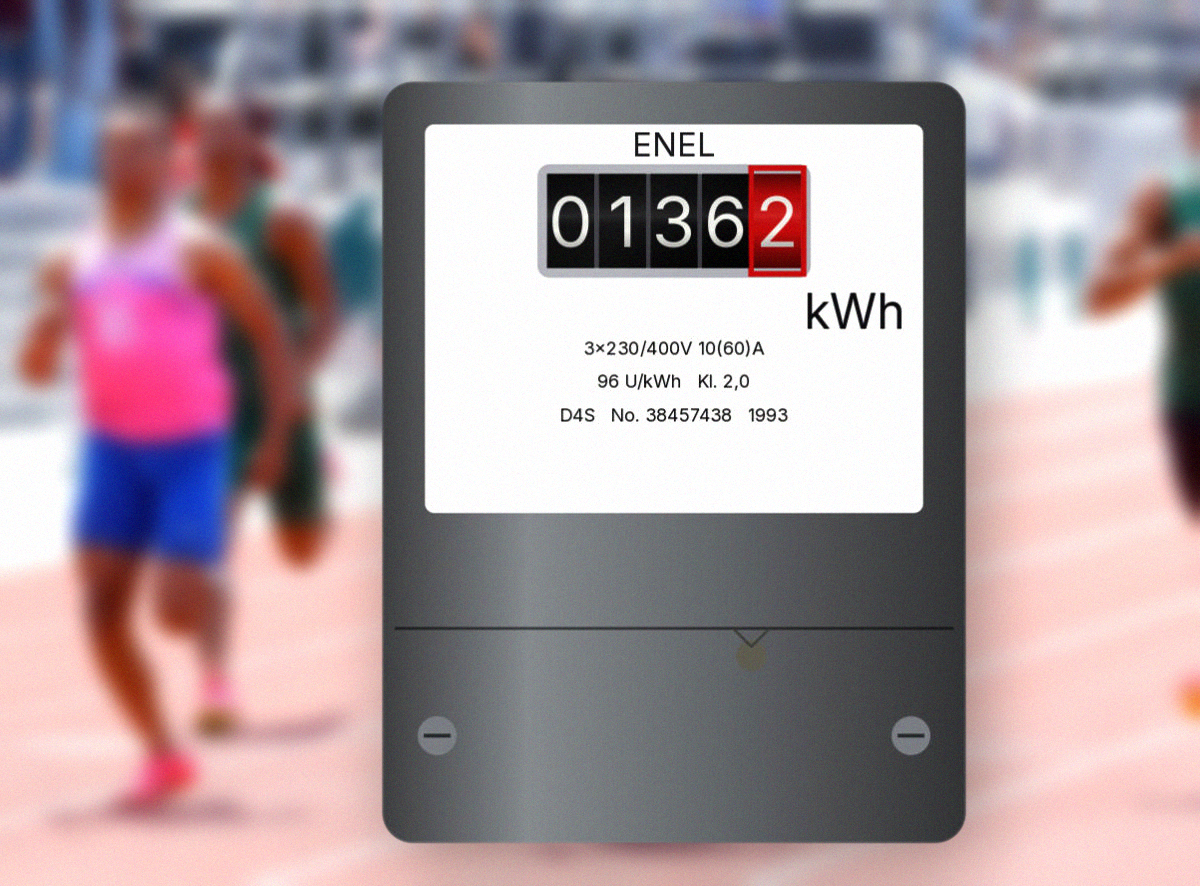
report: 136.2 (kWh)
